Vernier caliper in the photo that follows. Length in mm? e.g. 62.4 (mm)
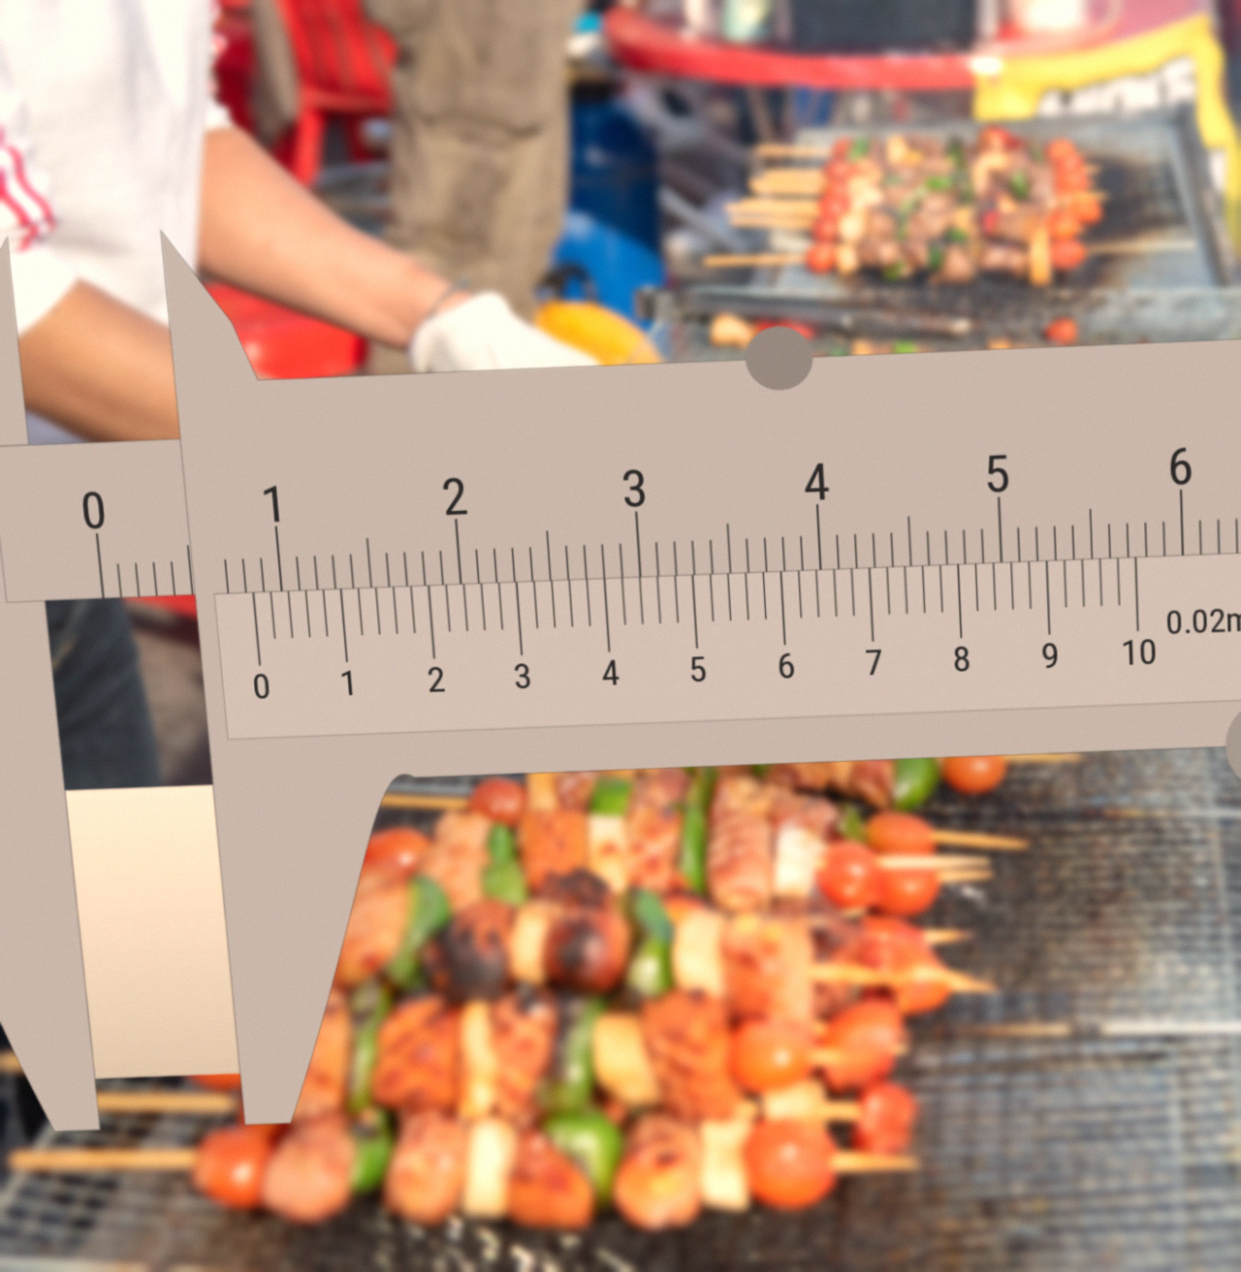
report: 8.4 (mm)
